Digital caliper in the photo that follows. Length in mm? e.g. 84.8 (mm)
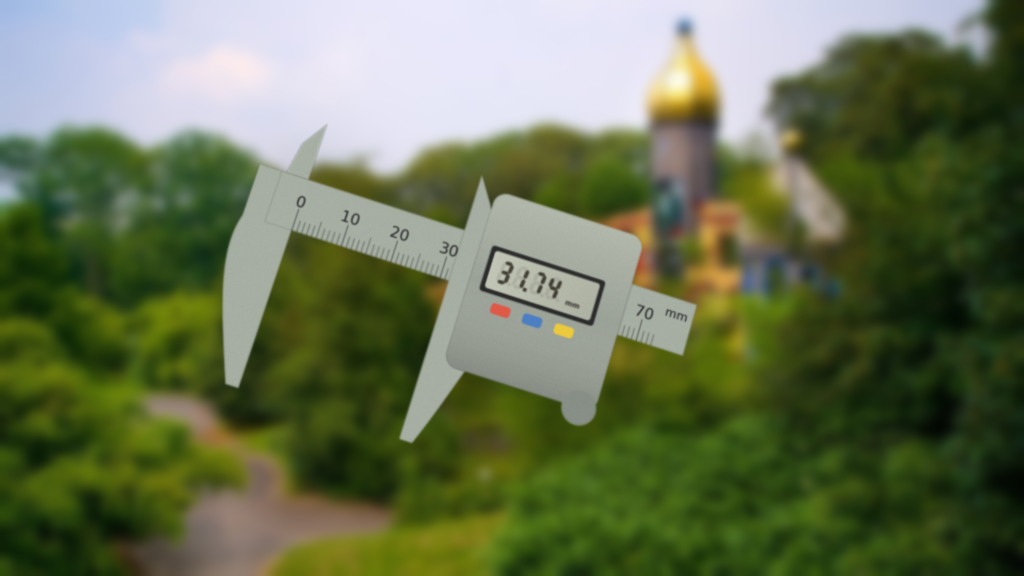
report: 31.74 (mm)
